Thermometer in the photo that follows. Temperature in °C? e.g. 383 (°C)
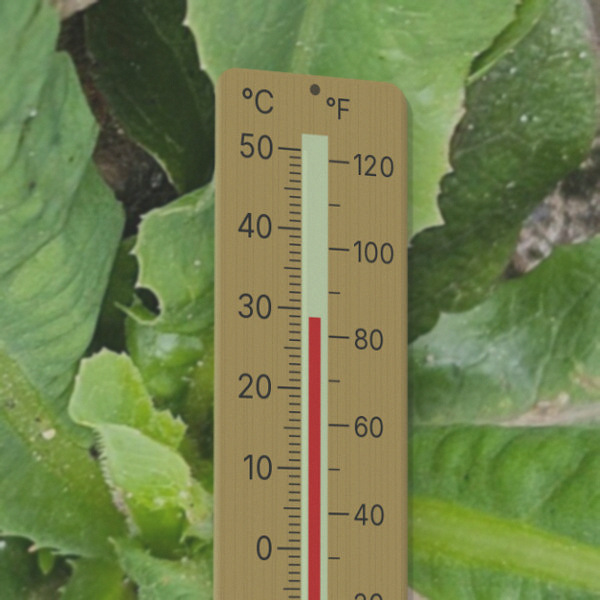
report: 29 (°C)
